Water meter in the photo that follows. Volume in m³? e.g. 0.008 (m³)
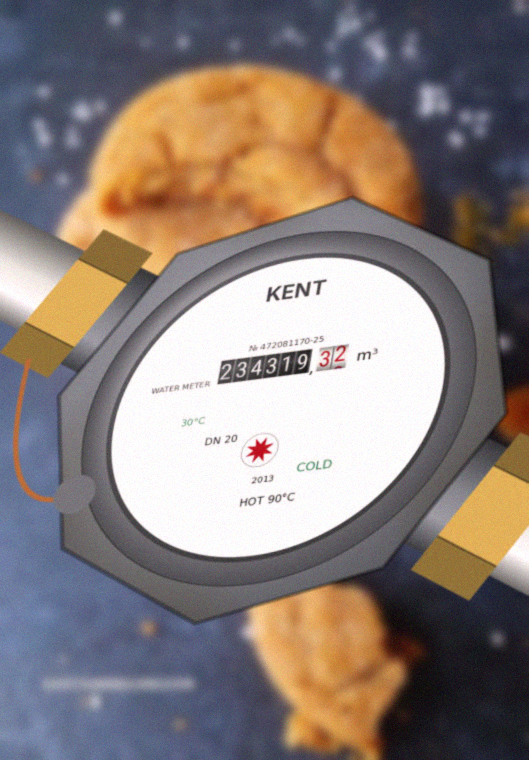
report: 234319.32 (m³)
